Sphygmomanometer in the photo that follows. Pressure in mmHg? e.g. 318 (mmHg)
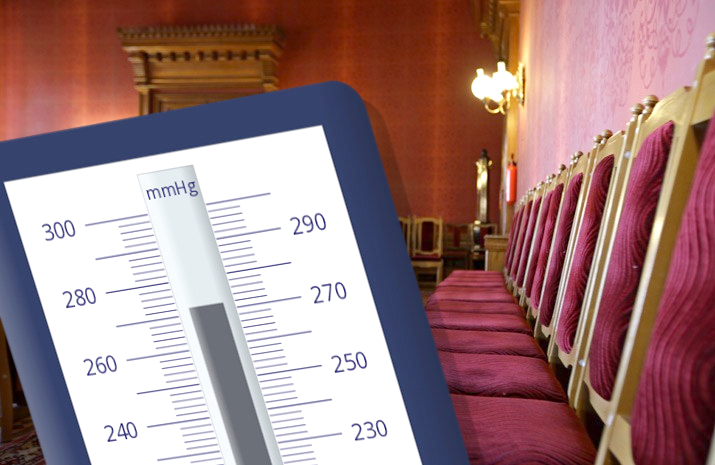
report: 272 (mmHg)
